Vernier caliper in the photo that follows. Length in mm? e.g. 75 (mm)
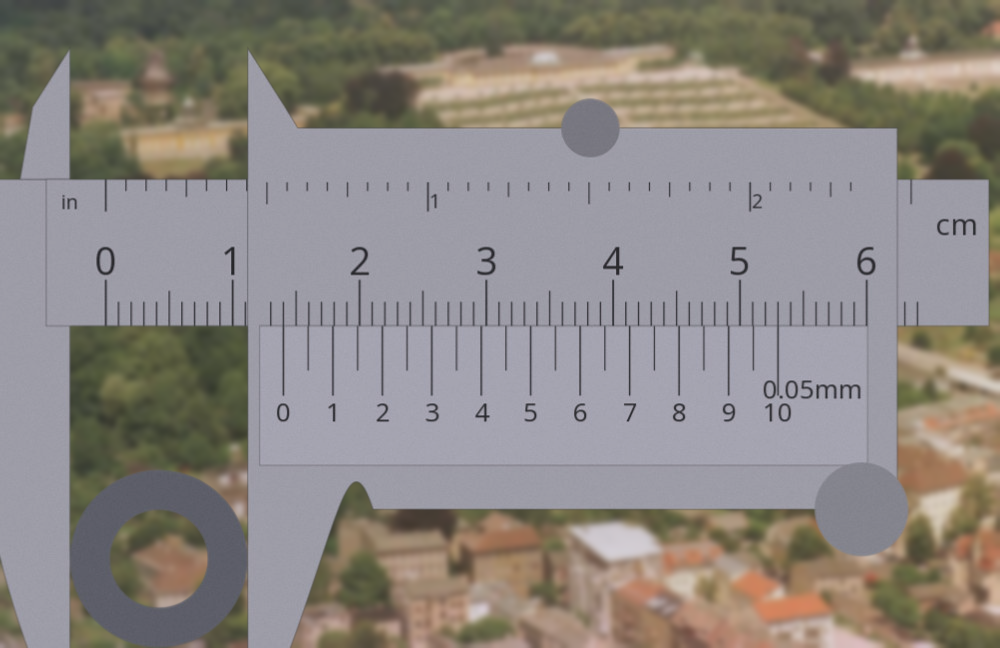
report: 14.0 (mm)
